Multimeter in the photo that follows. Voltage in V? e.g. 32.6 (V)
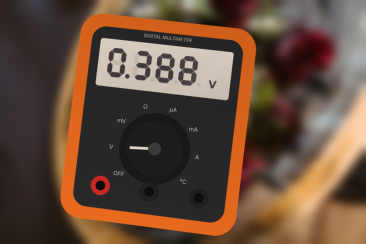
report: 0.388 (V)
